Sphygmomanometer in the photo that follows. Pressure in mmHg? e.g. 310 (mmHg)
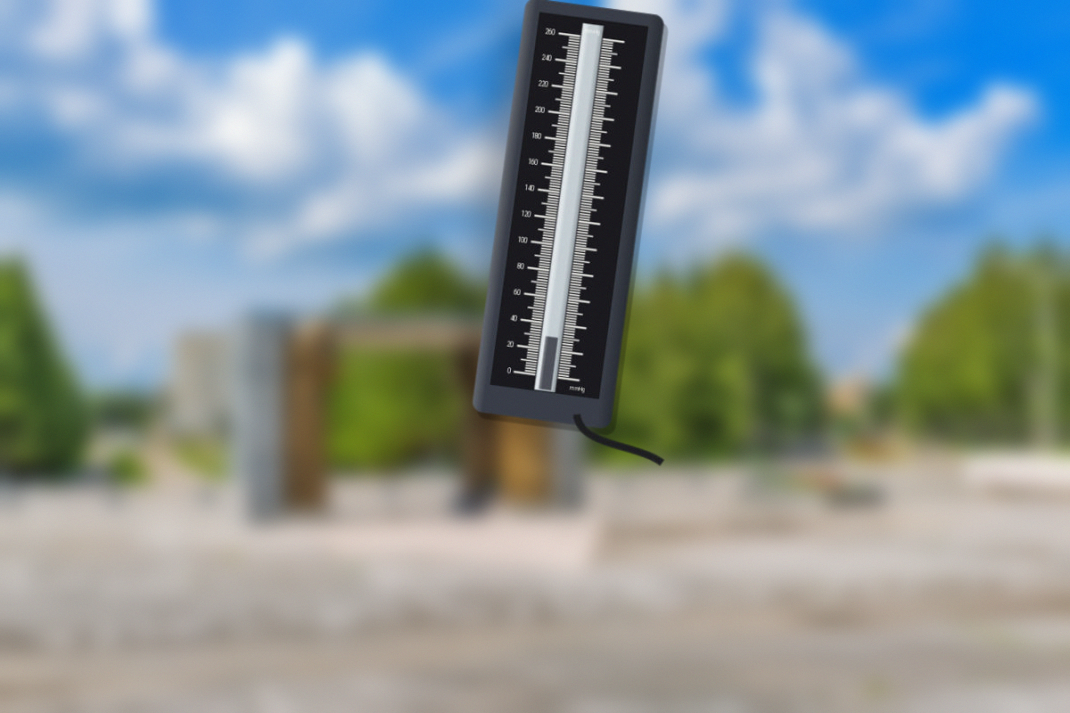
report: 30 (mmHg)
